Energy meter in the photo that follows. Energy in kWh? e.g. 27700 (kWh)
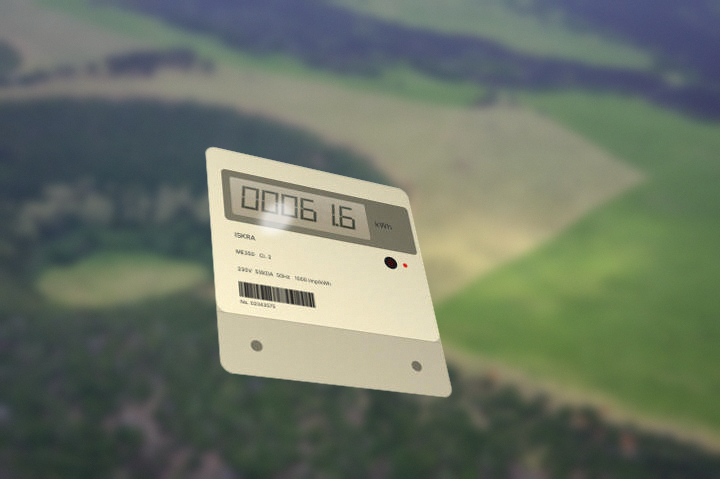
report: 61.6 (kWh)
